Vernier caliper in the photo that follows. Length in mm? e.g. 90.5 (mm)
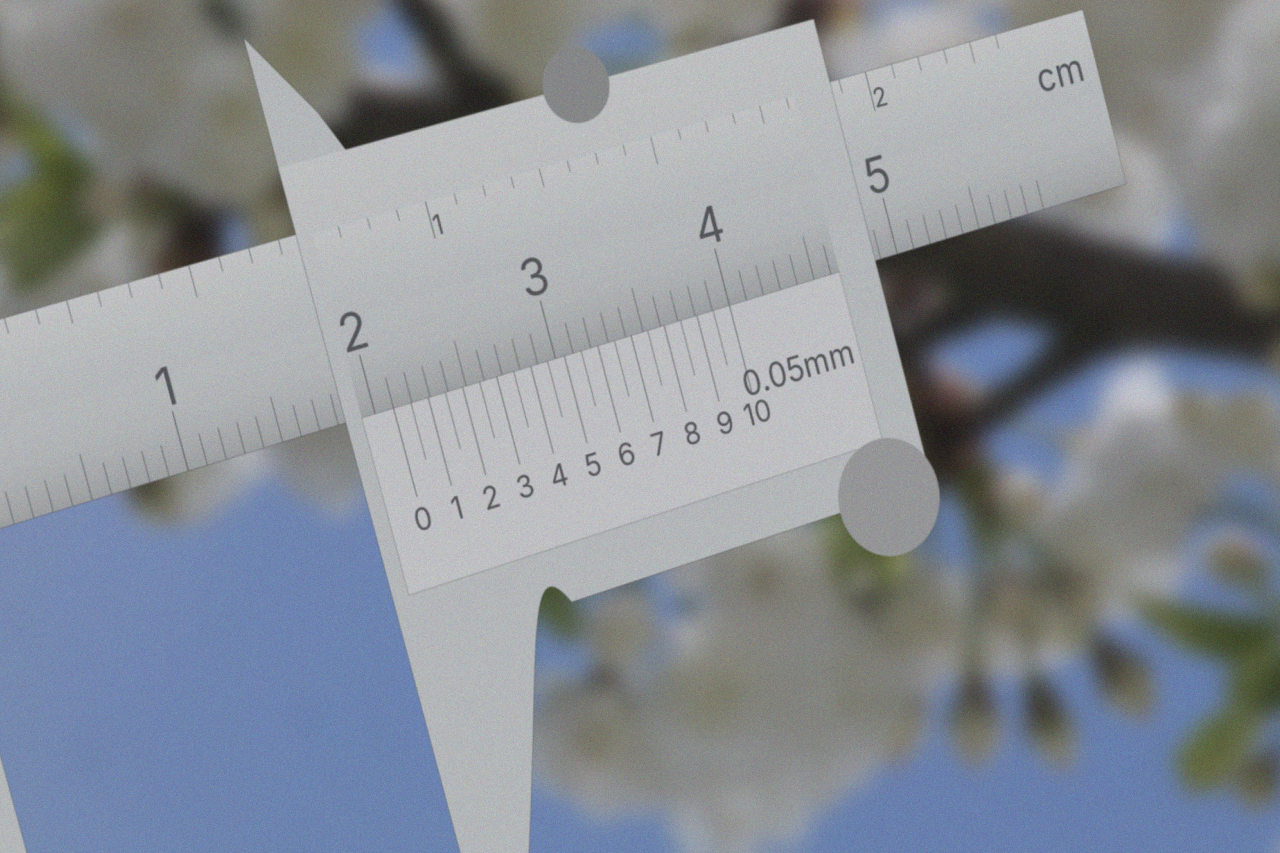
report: 21.0 (mm)
